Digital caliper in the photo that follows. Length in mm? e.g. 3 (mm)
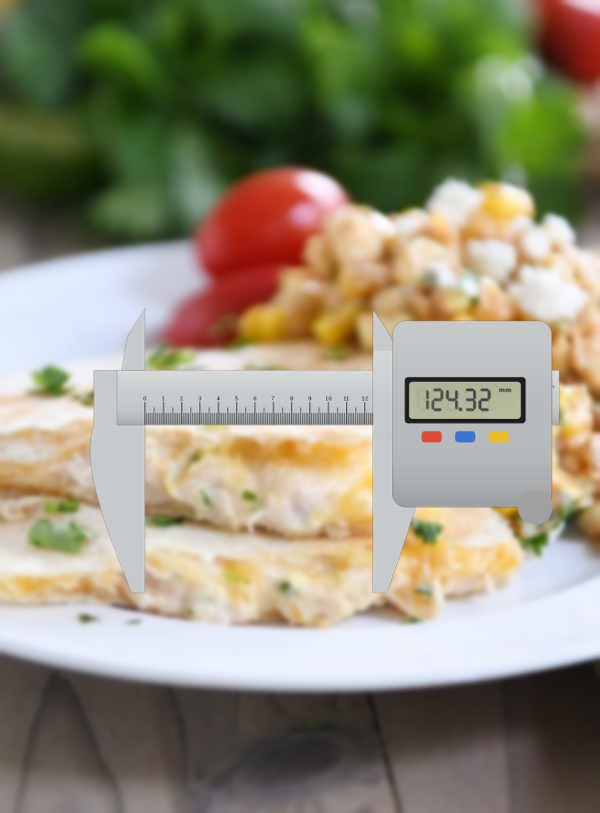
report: 124.32 (mm)
